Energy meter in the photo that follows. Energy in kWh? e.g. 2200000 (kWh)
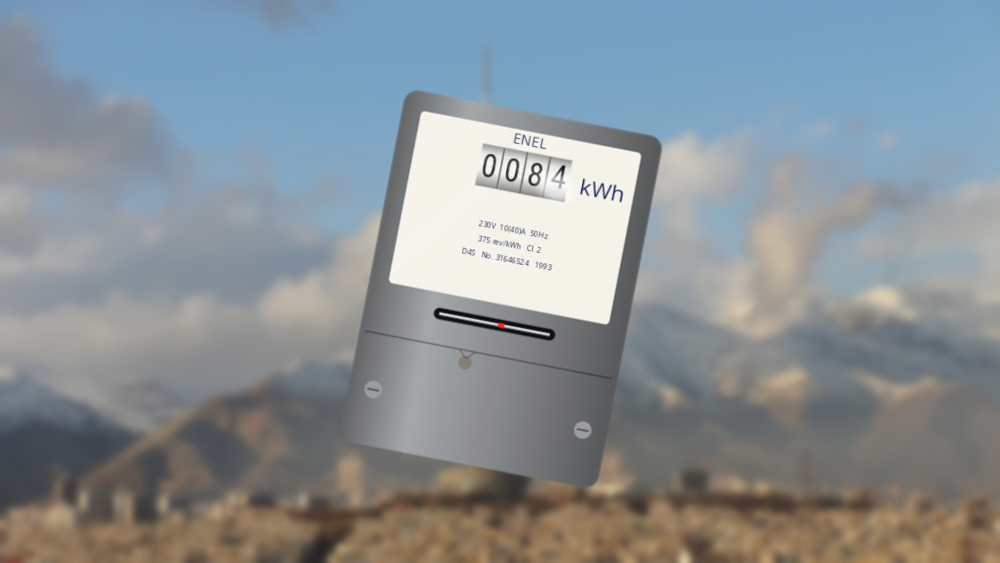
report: 84 (kWh)
